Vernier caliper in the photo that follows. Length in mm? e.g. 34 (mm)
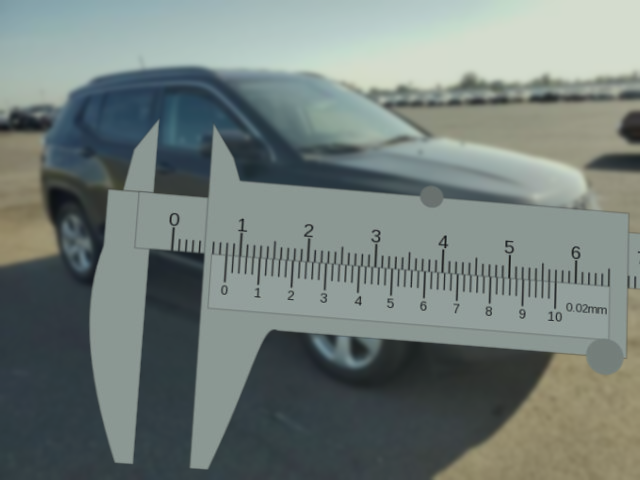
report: 8.0 (mm)
